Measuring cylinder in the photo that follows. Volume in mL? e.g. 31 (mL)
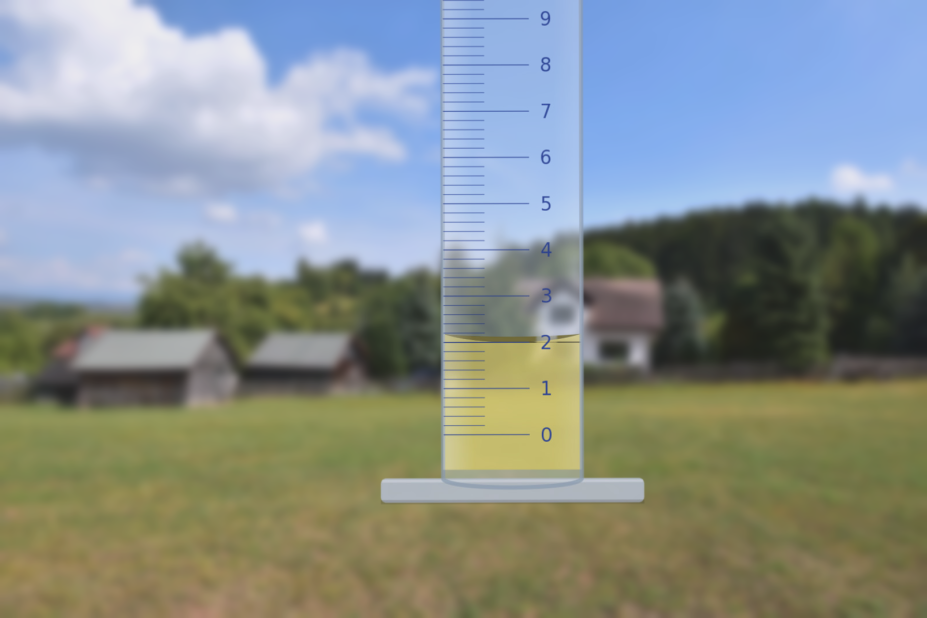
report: 2 (mL)
